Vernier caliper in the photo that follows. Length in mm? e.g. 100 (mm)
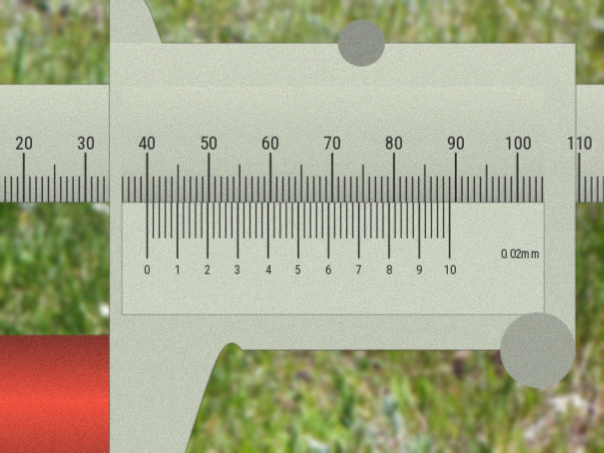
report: 40.0 (mm)
